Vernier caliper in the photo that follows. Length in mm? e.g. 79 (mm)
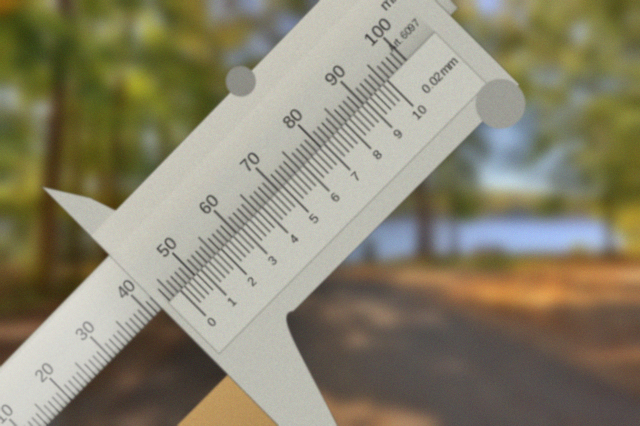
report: 46.5 (mm)
